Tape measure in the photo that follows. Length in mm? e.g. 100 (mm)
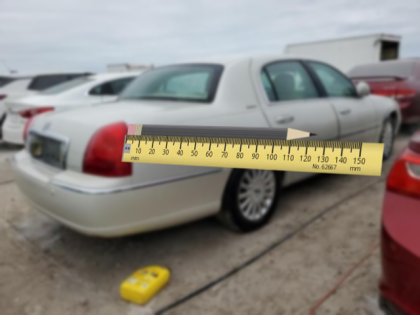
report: 125 (mm)
